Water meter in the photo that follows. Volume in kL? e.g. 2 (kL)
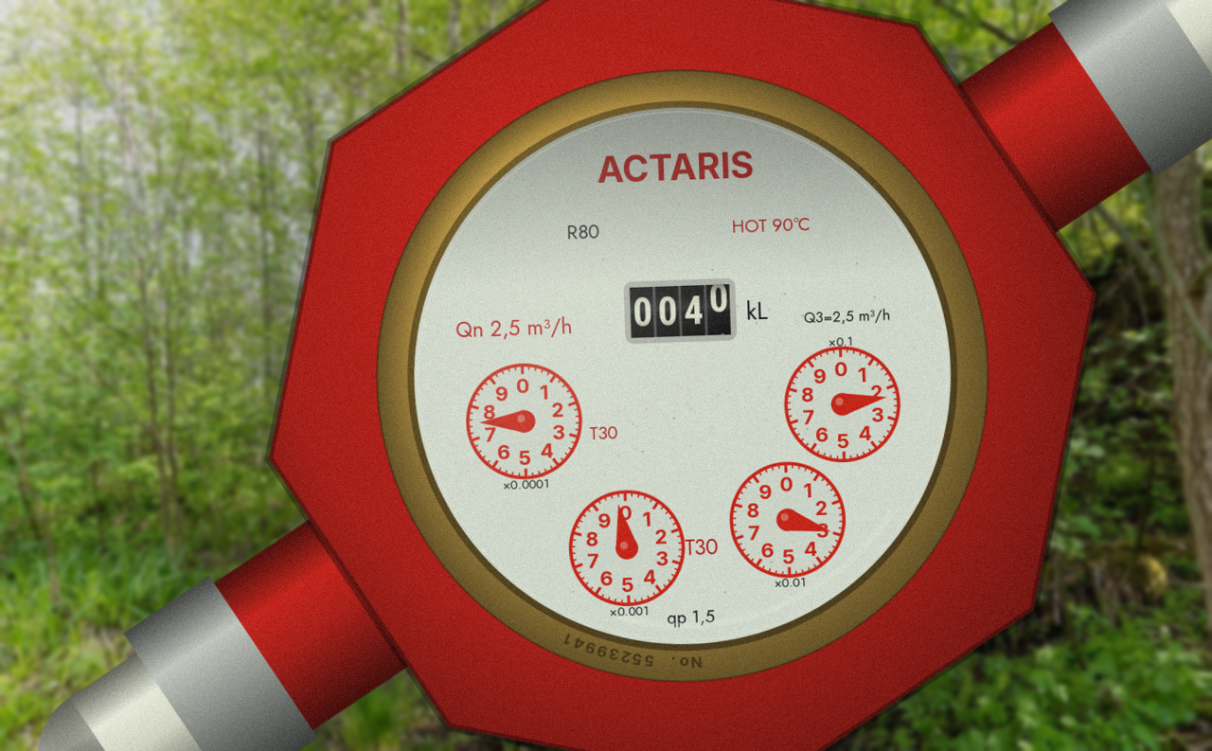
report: 40.2297 (kL)
